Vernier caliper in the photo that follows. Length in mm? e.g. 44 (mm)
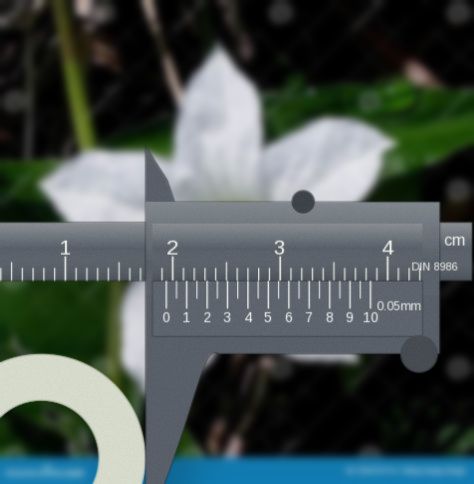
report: 19.4 (mm)
